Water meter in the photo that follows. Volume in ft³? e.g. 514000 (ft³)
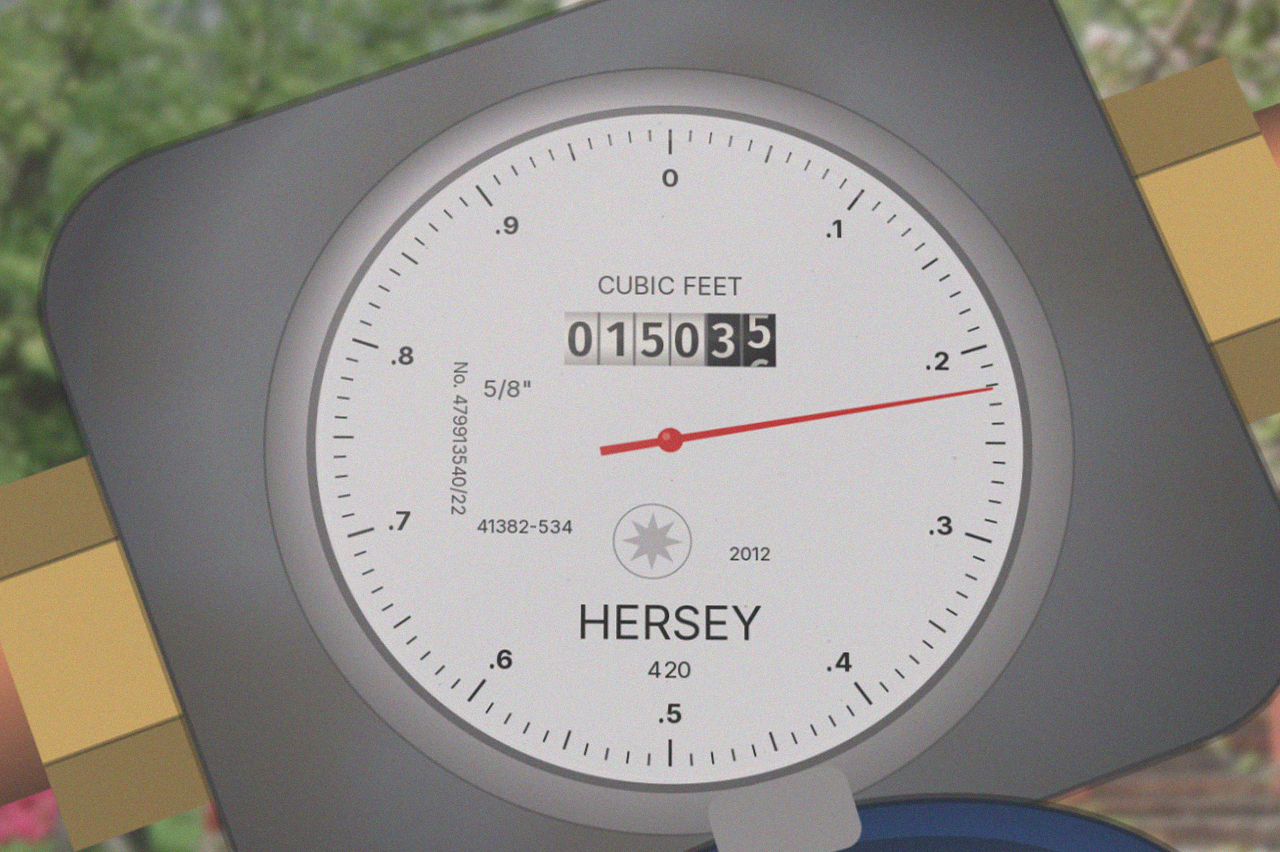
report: 15035.22 (ft³)
